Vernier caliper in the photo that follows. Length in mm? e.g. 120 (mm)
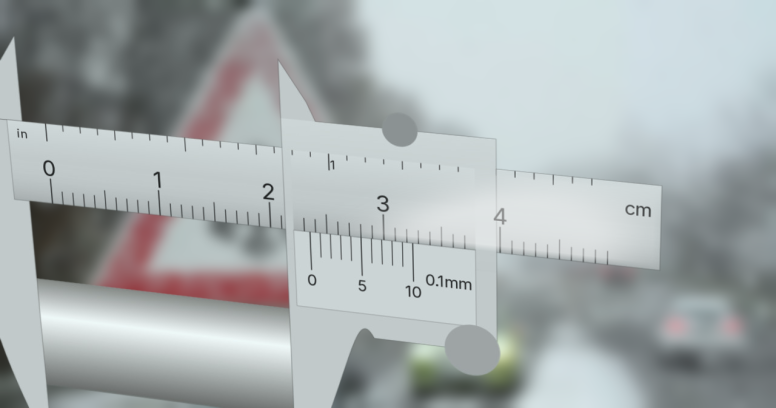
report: 23.5 (mm)
